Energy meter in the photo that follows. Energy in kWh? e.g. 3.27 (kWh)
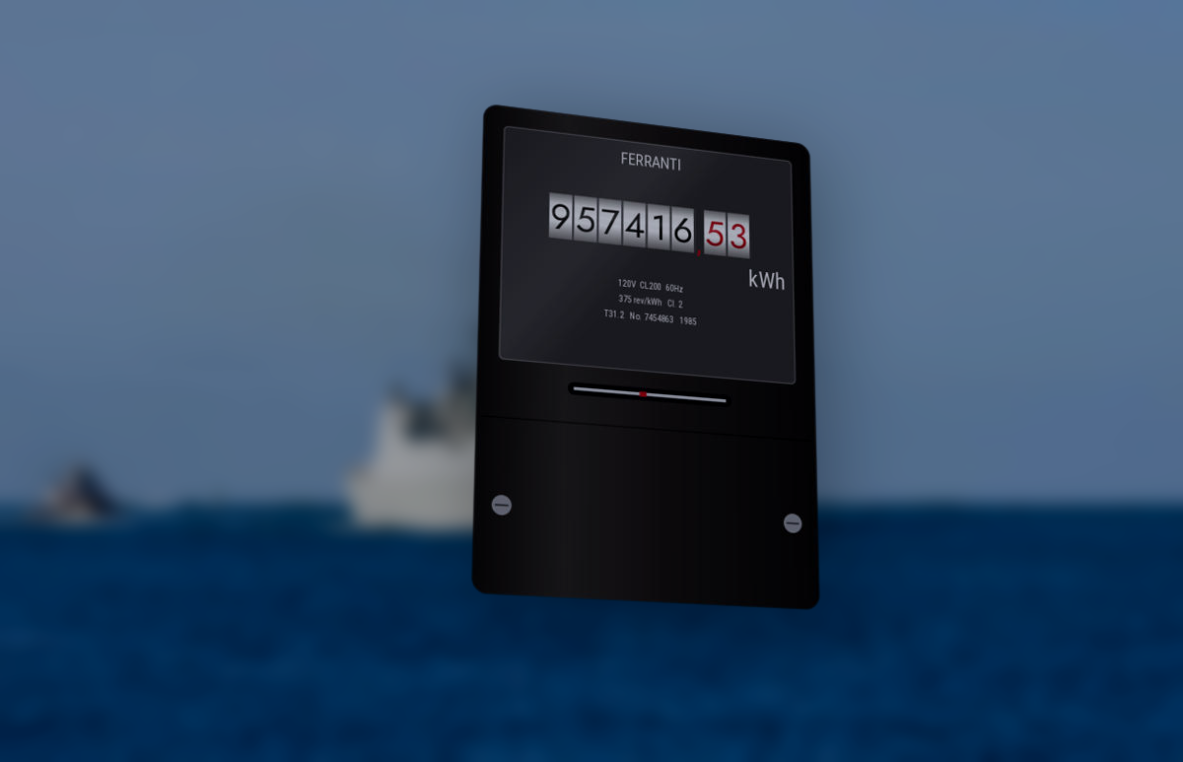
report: 957416.53 (kWh)
